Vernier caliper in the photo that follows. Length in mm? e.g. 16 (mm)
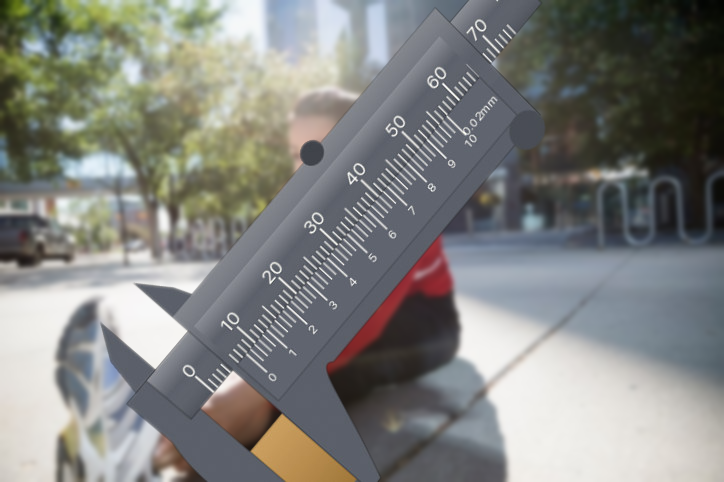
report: 7.8 (mm)
